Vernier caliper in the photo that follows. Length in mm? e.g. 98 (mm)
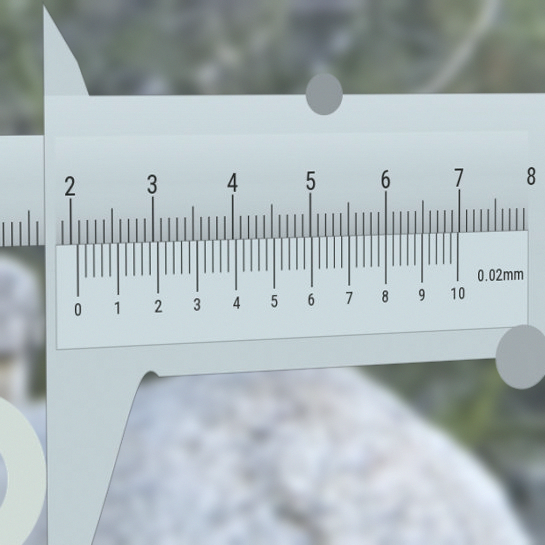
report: 20.8 (mm)
